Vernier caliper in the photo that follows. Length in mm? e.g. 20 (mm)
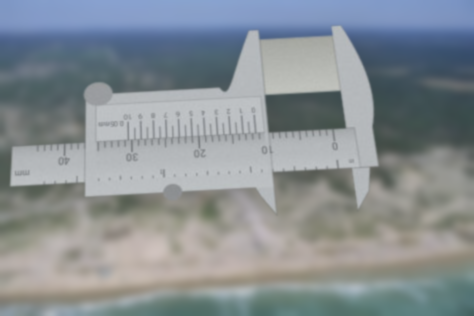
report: 11.5 (mm)
